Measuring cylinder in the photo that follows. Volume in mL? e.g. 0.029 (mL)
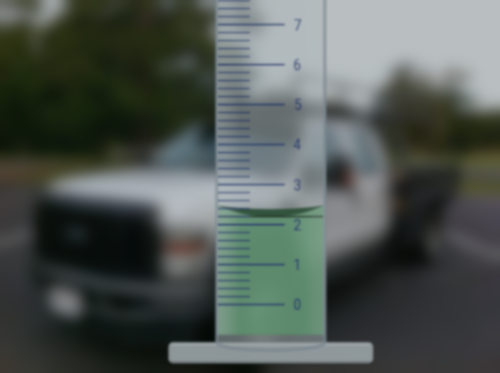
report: 2.2 (mL)
